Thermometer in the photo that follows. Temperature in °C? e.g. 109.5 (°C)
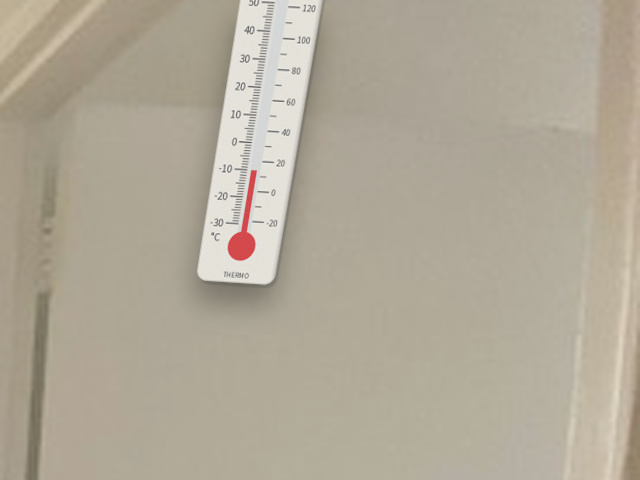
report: -10 (°C)
